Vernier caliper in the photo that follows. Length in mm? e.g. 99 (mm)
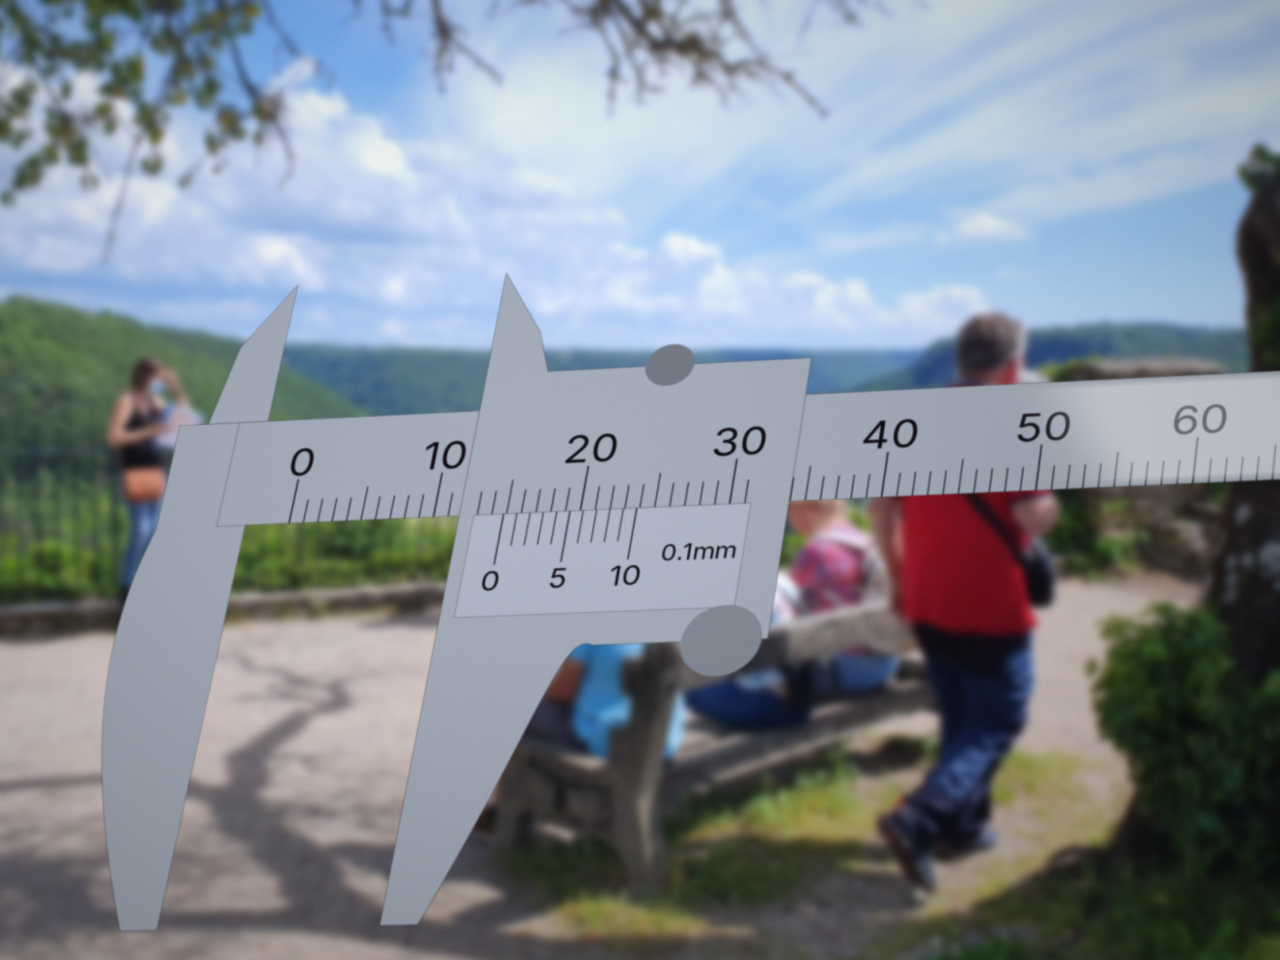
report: 14.8 (mm)
